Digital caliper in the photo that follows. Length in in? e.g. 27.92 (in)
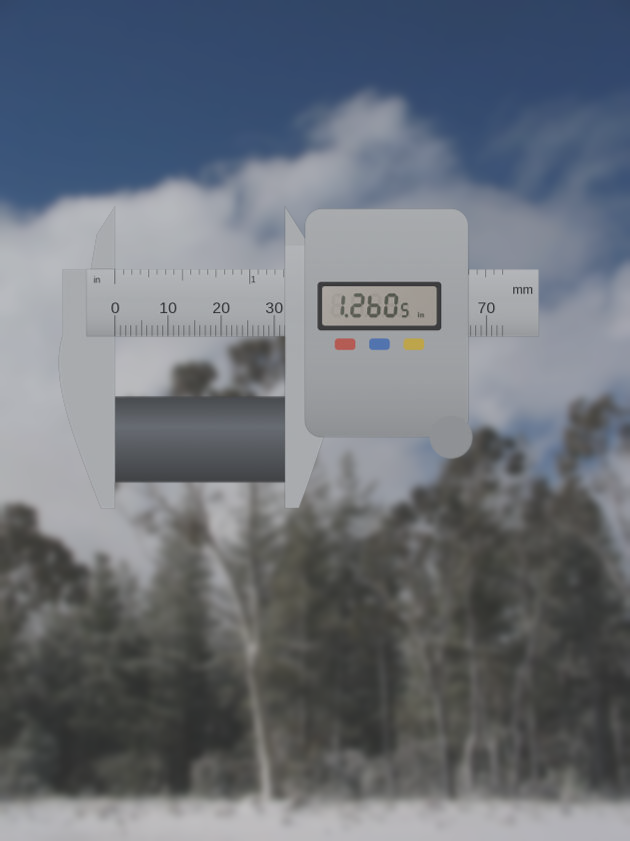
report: 1.2605 (in)
